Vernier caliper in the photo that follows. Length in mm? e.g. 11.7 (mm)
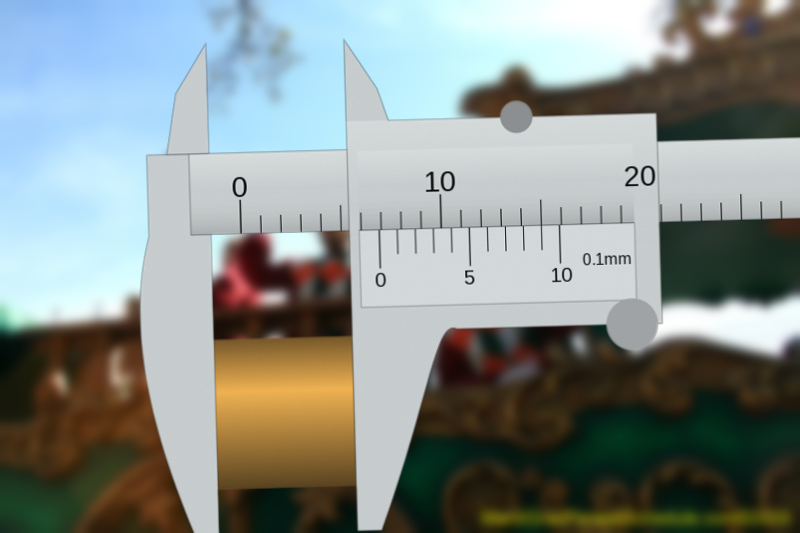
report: 6.9 (mm)
